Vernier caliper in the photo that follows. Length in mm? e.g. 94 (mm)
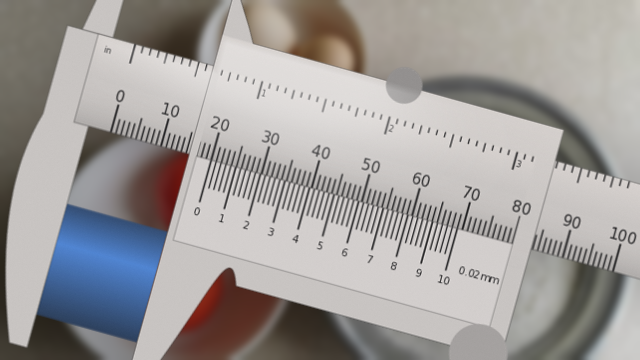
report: 20.0 (mm)
